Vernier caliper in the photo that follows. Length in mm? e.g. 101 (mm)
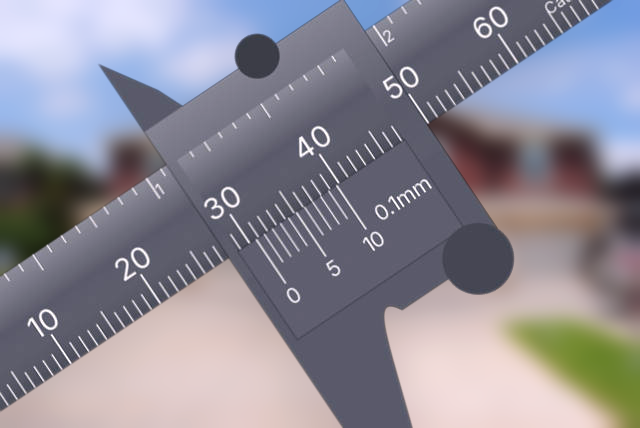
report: 30.7 (mm)
